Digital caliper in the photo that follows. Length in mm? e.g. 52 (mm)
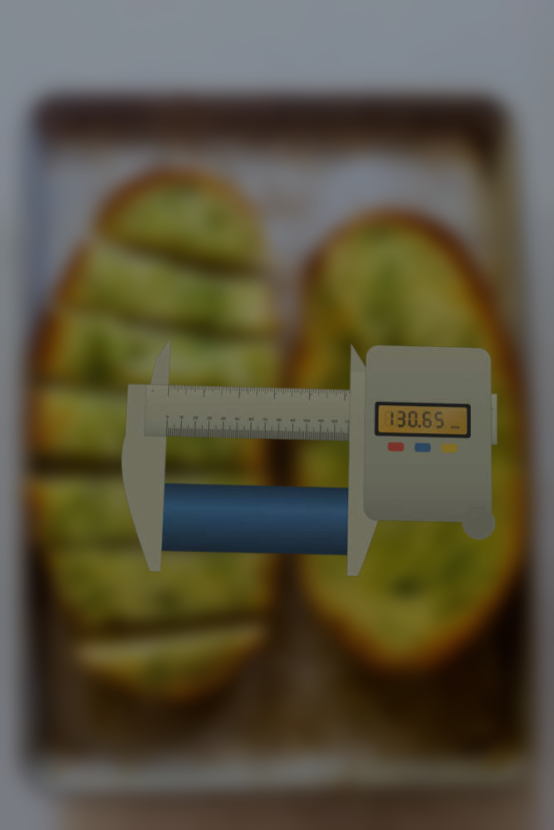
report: 130.65 (mm)
